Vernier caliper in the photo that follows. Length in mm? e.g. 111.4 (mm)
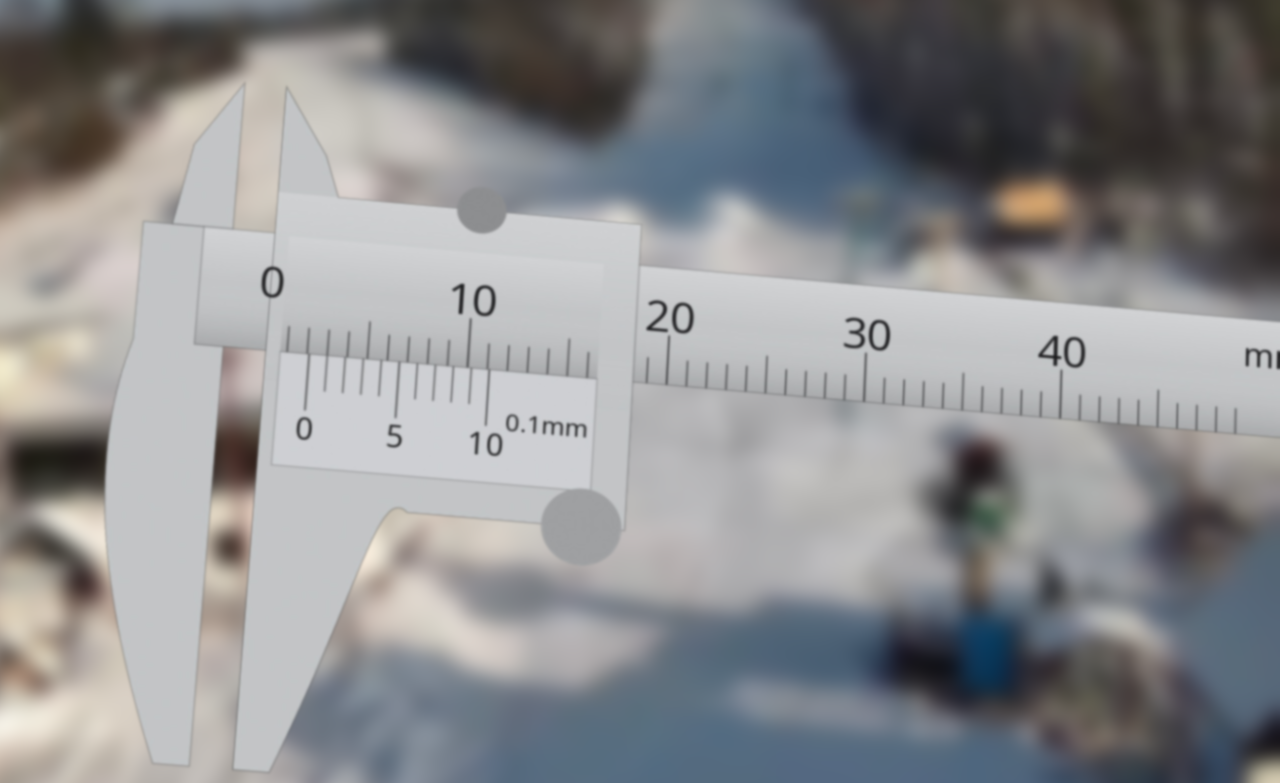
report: 2.1 (mm)
